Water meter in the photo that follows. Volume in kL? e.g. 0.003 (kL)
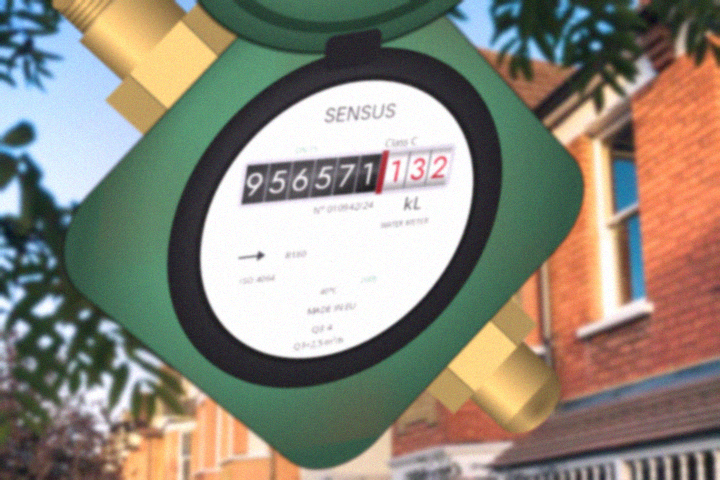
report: 956571.132 (kL)
